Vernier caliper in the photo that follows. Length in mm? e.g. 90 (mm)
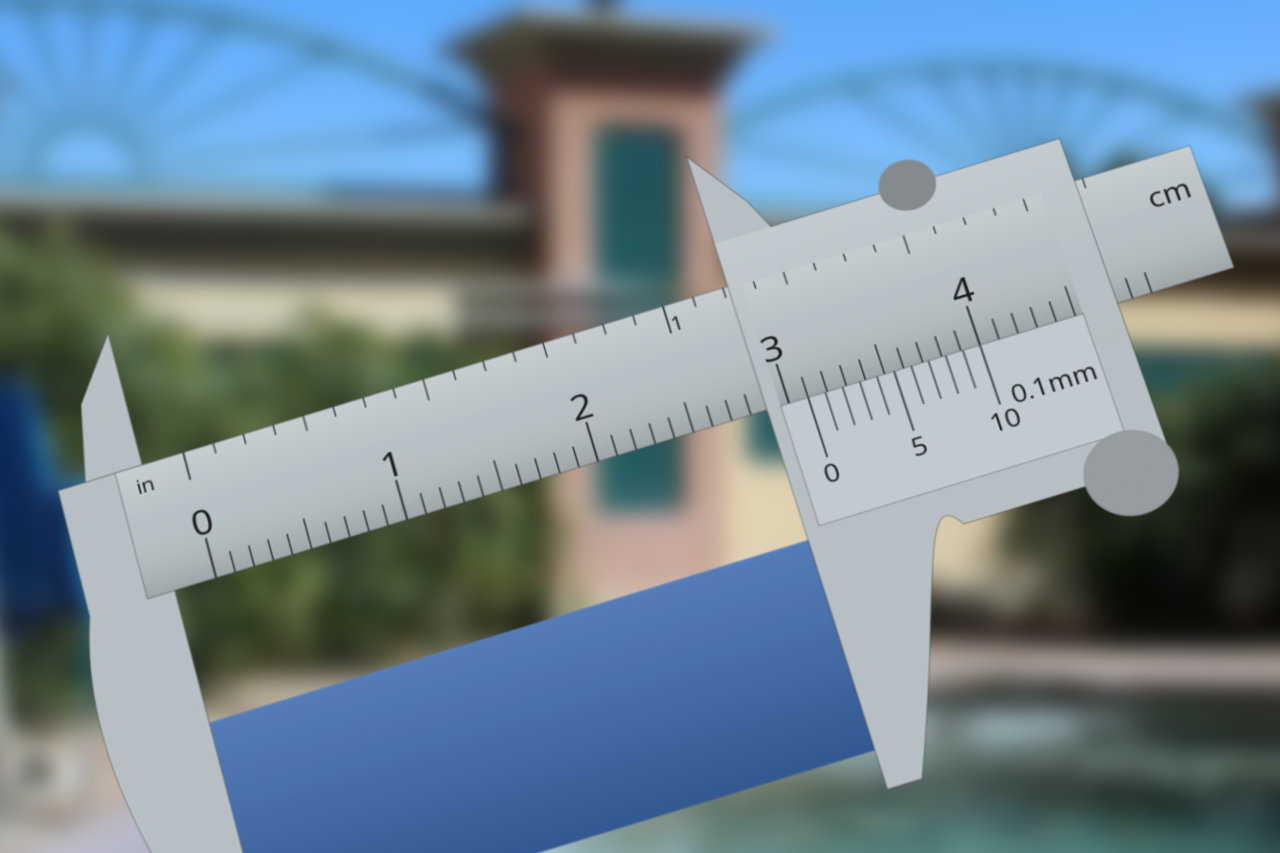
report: 31.0 (mm)
